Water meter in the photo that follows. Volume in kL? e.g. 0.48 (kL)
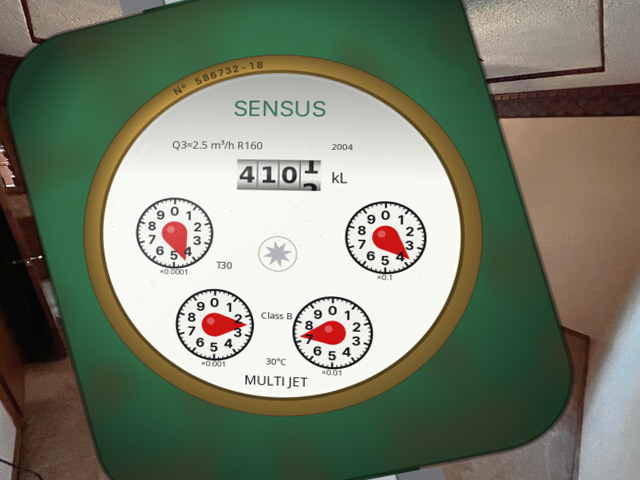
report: 4101.3724 (kL)
